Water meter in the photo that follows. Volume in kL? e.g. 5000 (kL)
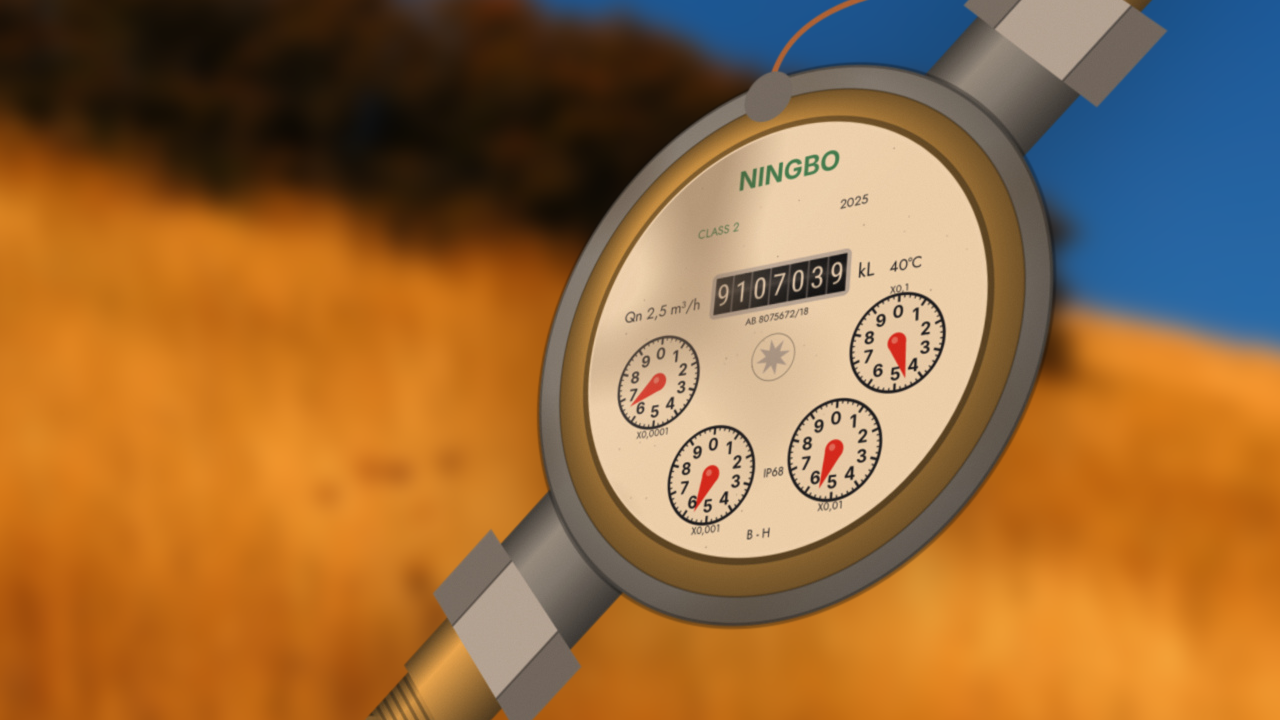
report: 9107039.4556 (kL)
